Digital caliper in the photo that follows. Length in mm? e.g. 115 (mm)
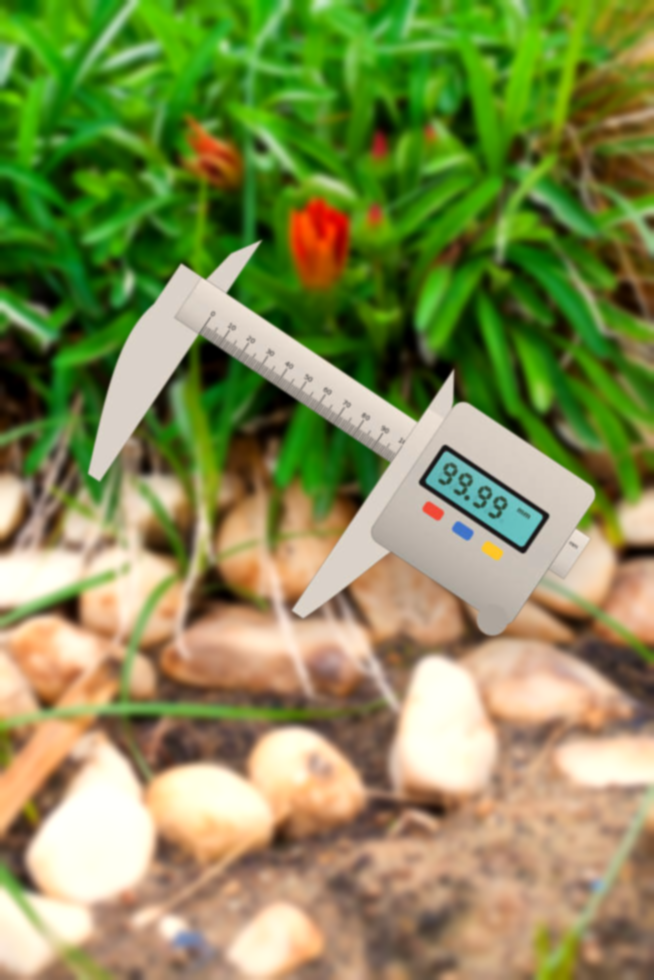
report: 99.99 (mm)
